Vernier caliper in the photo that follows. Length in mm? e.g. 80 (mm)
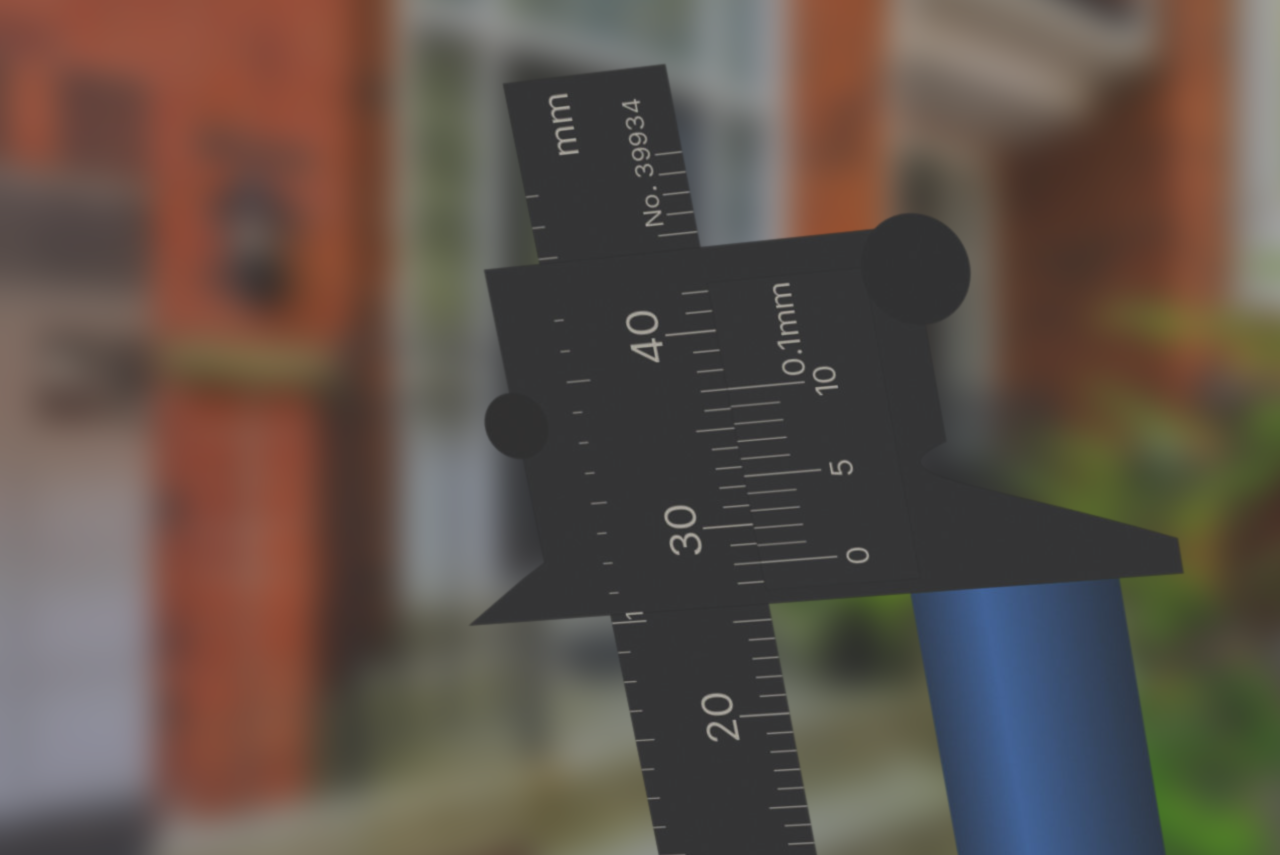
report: 28.0 (mm)
